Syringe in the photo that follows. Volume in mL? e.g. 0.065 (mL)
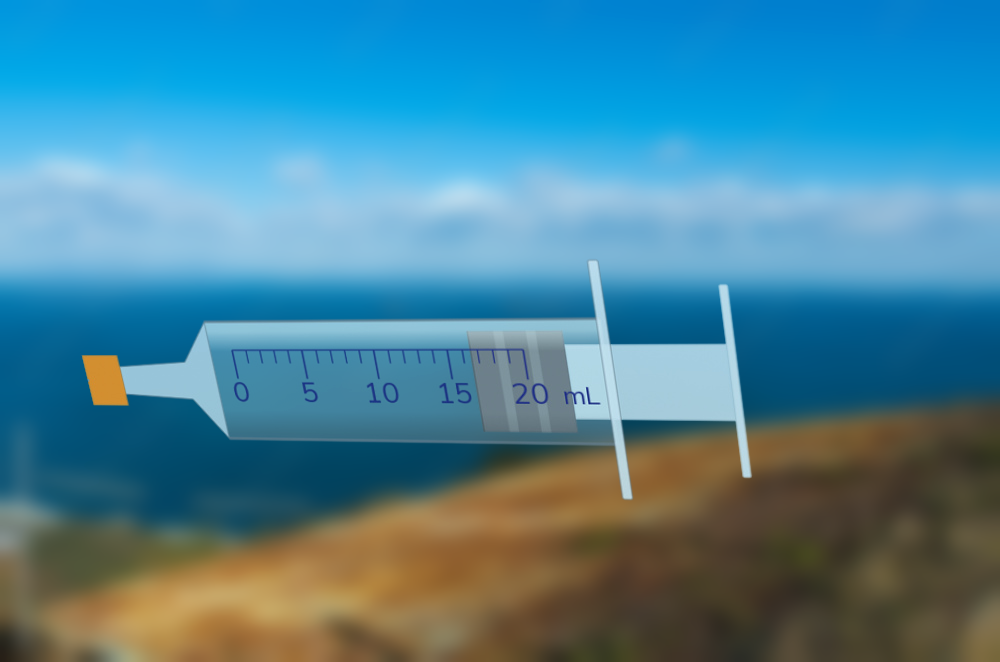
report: 16.5 (mL)
